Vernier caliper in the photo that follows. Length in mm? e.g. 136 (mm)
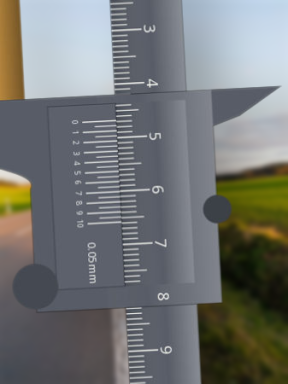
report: 46.8 (mm)
